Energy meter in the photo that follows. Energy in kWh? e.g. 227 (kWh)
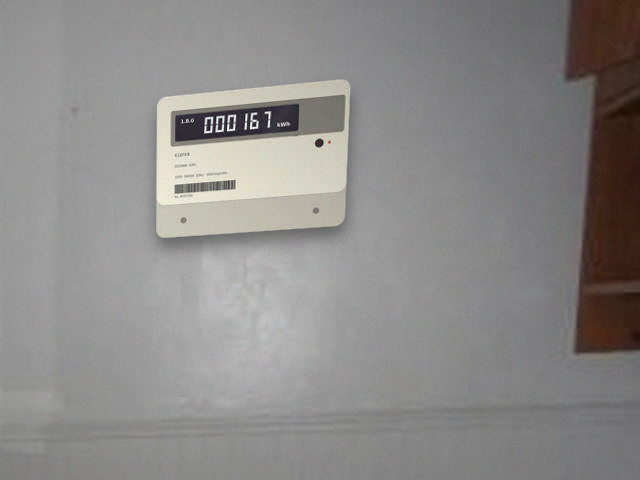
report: 167 (kWh)
